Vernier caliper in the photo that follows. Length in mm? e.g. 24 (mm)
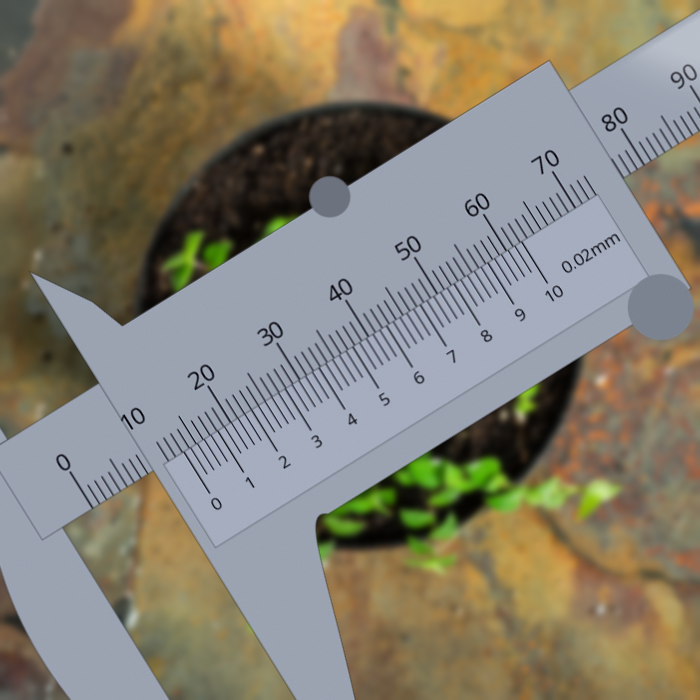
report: 13.2 (mm)
